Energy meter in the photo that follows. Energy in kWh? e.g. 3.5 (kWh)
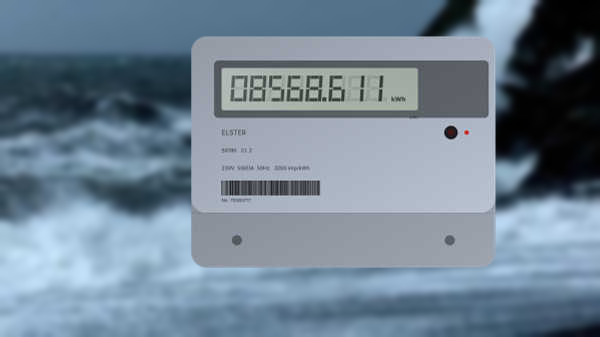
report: 8568.611 (kWh)
